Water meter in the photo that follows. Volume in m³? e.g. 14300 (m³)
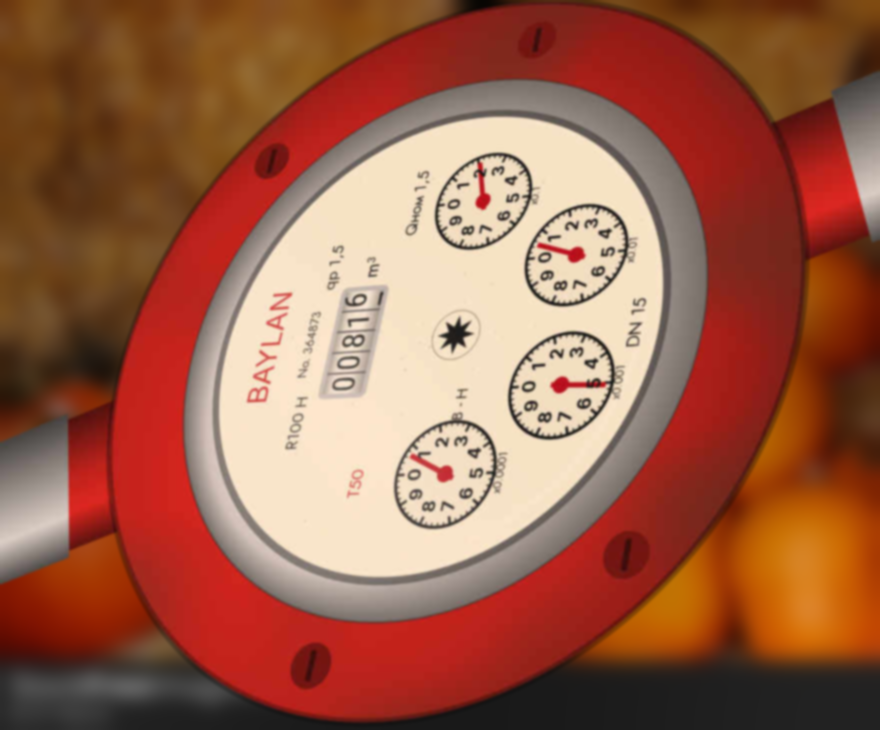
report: 816.2050 (m³)
